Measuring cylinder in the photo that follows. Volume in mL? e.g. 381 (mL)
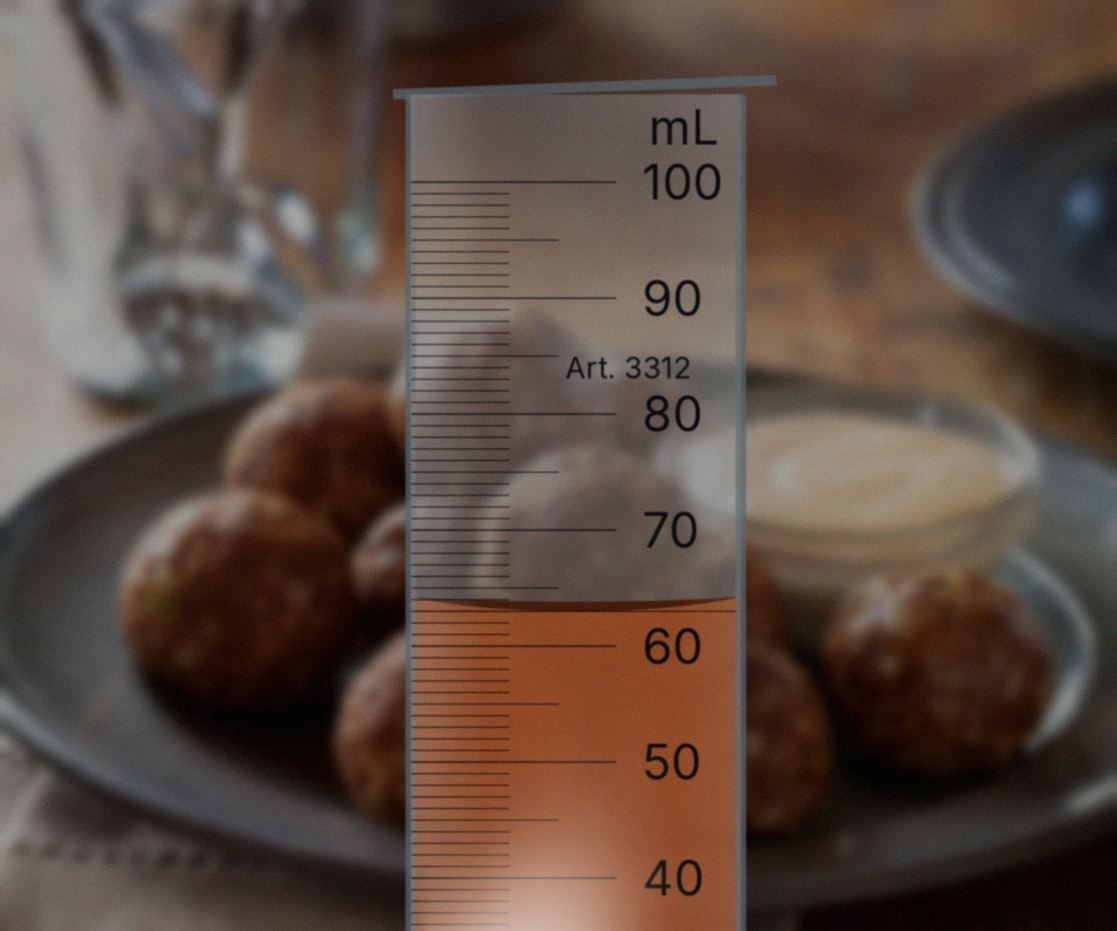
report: 63 (mL)
